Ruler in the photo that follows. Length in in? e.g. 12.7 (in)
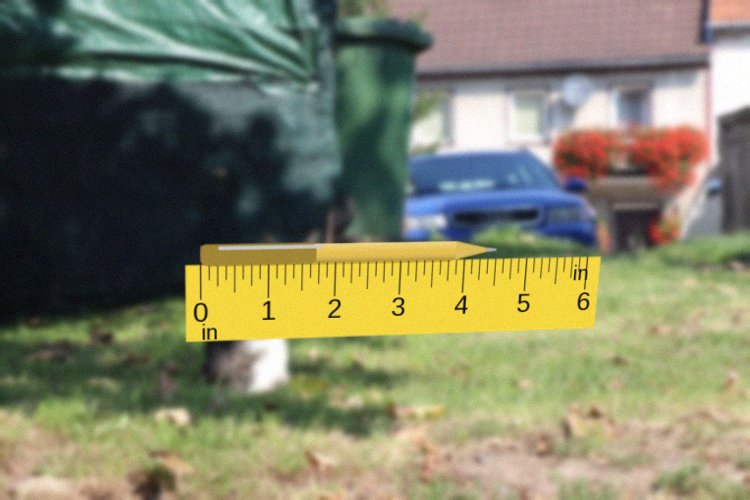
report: 4.5 (in)
